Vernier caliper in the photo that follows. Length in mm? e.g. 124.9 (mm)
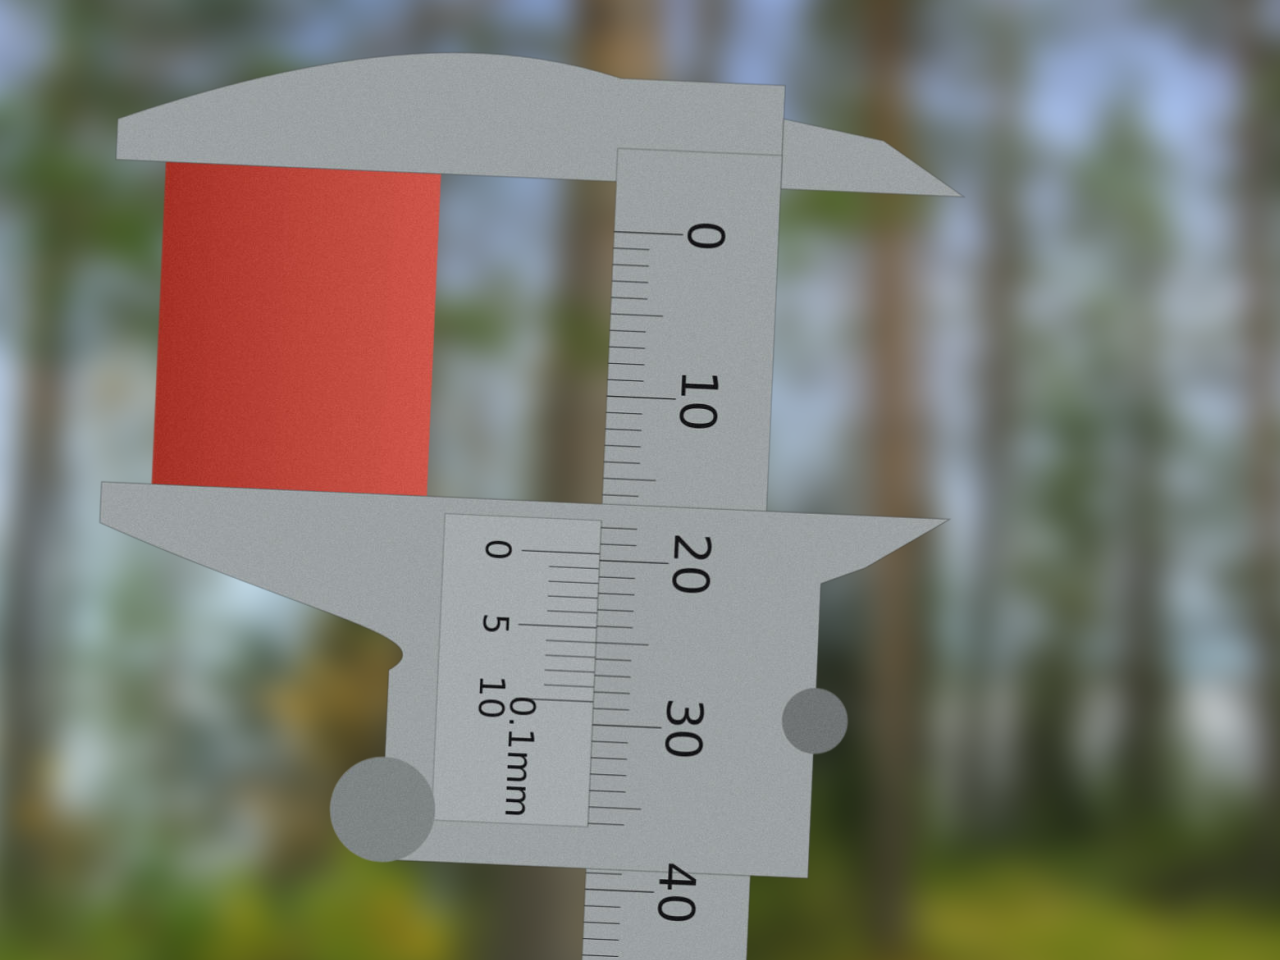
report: 19.6 (mm)
